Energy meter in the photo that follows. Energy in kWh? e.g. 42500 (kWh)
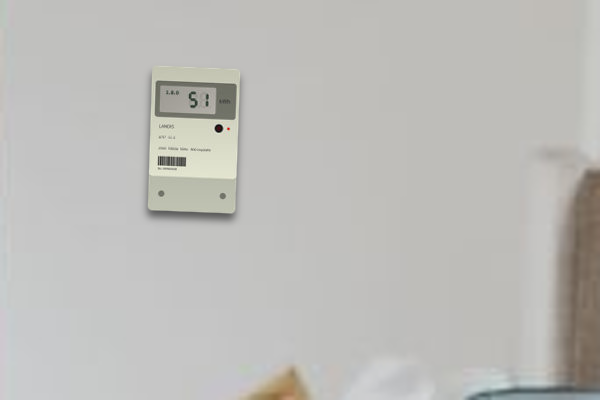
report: 51 (kWh)
